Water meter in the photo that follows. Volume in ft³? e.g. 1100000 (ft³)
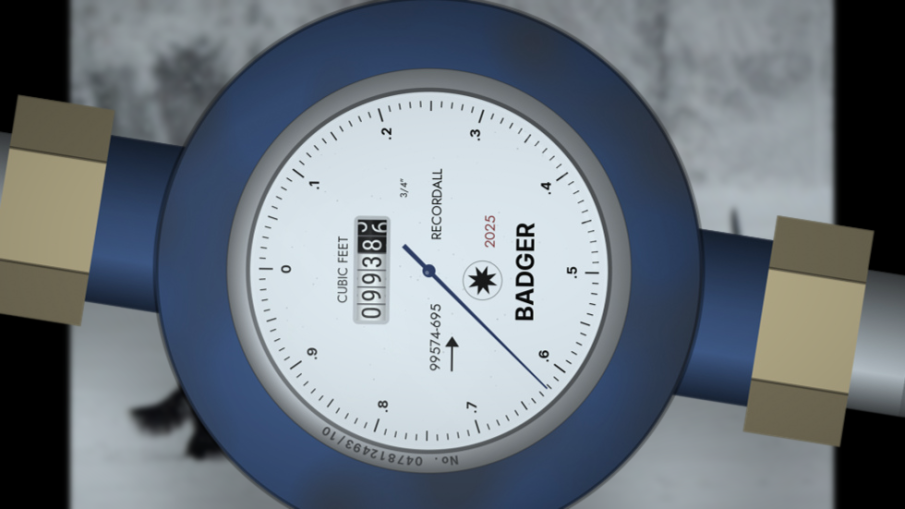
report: 99385.62 (ft³)
